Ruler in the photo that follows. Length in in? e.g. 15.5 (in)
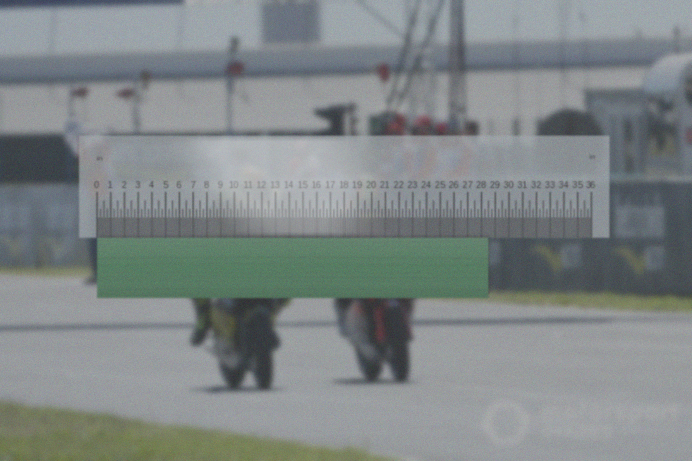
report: 28.5 (in)
